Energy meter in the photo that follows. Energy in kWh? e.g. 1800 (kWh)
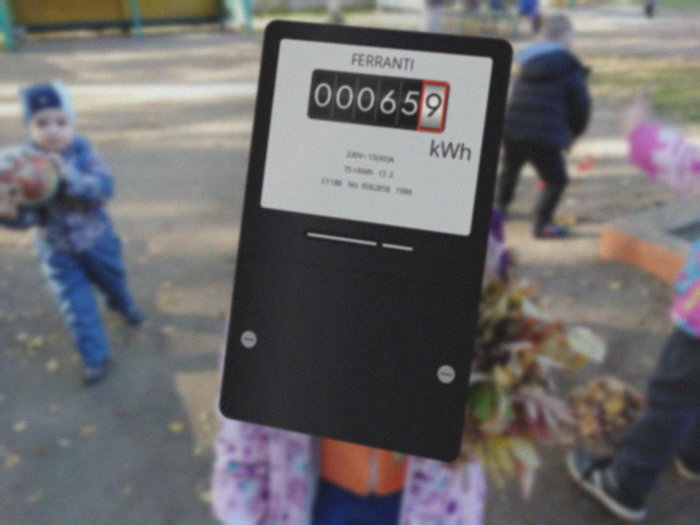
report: 65.9 (kWh)
